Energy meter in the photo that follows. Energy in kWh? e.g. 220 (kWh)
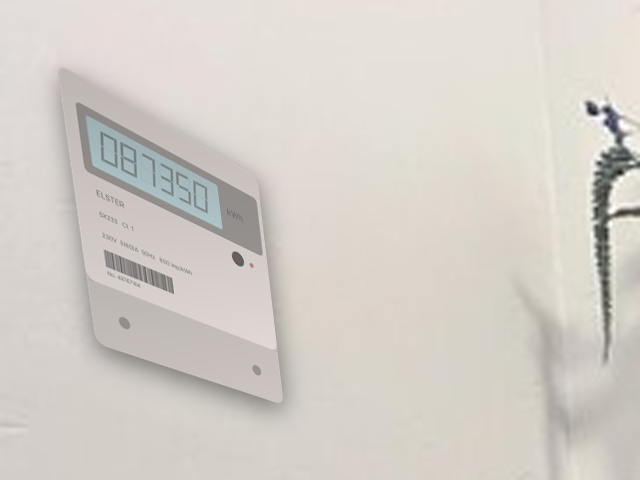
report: 87350 (kWh)
